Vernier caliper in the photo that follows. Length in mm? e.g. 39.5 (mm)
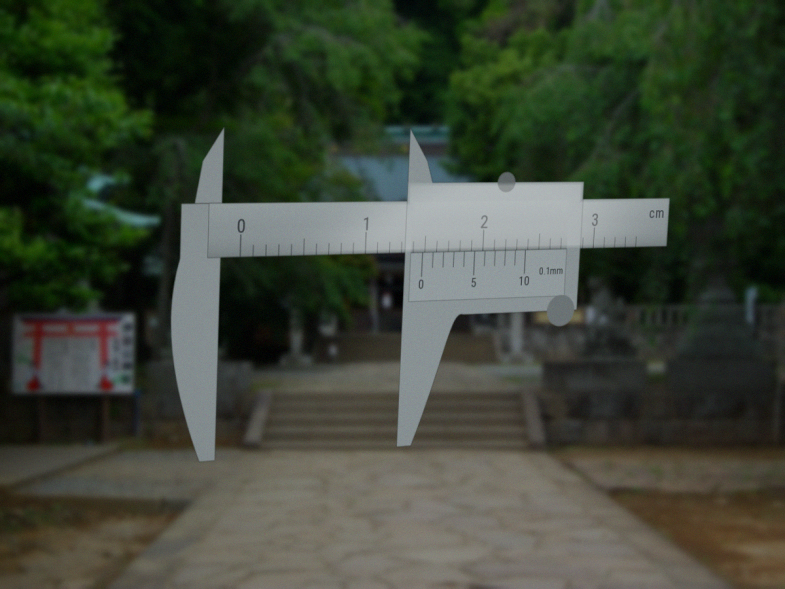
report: 14.8 (mm)
